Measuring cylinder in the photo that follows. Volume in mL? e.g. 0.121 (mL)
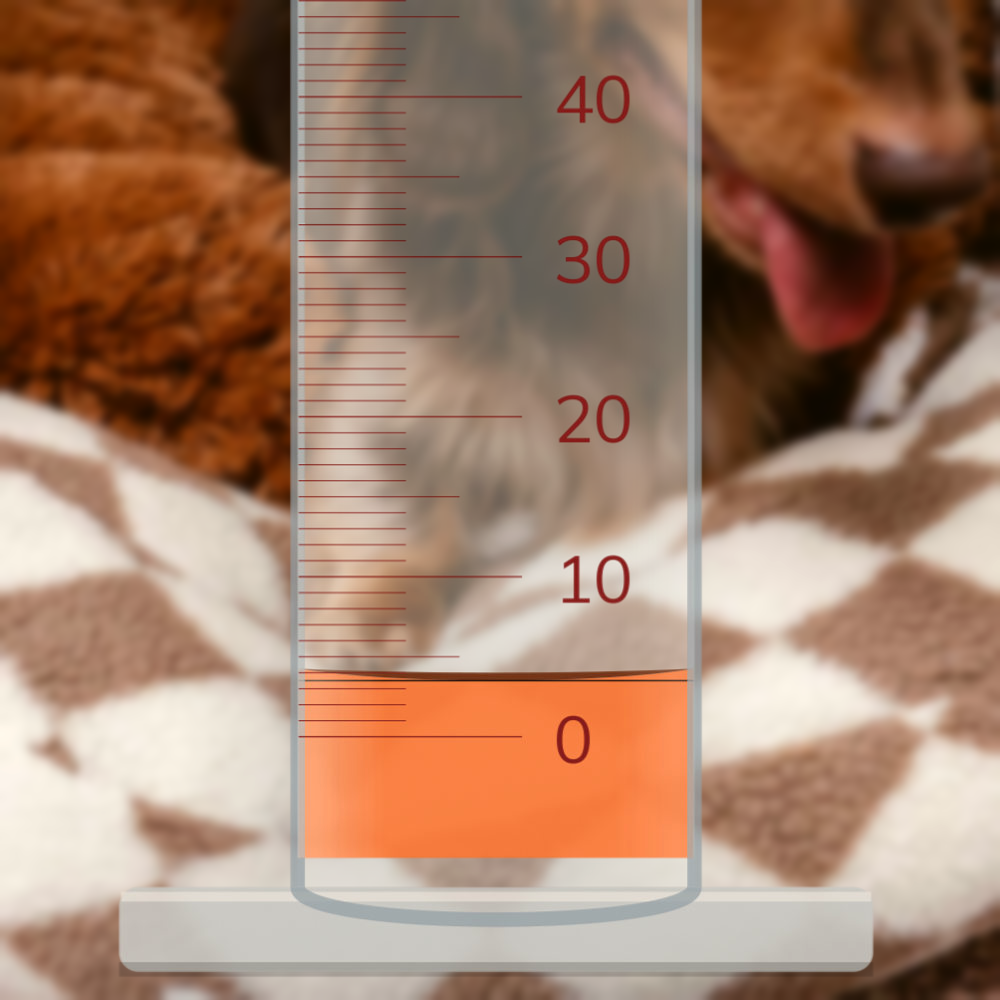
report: 3.5 (mL)
